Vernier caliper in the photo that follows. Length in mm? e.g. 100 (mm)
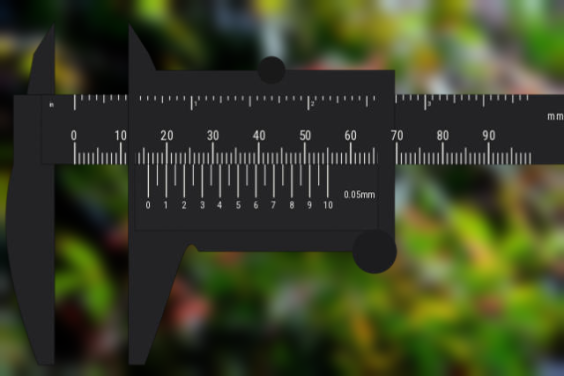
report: 16.0 (mm)
